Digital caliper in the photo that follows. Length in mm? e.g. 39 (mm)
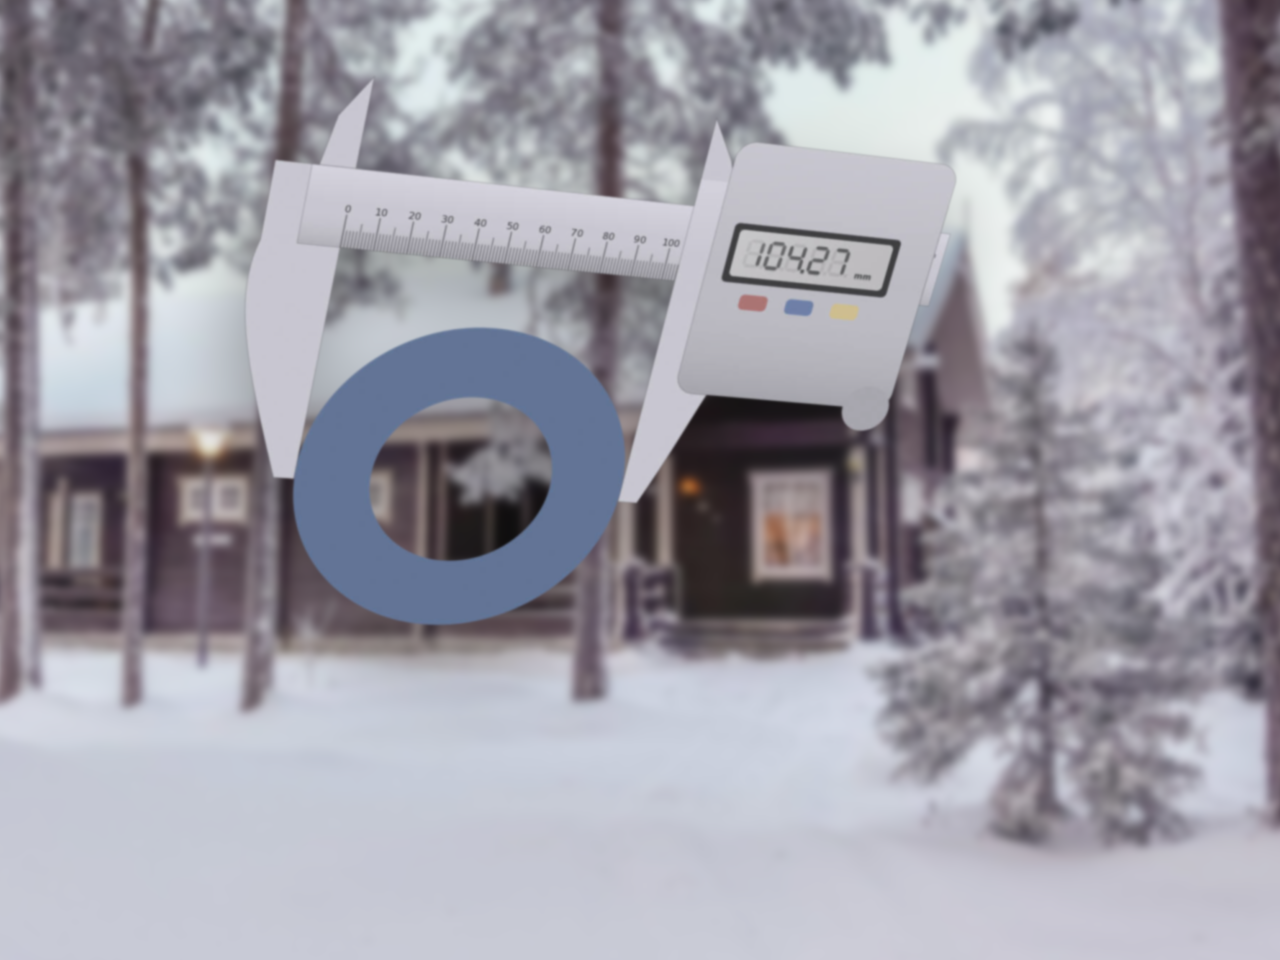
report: 104.27 (mm)
